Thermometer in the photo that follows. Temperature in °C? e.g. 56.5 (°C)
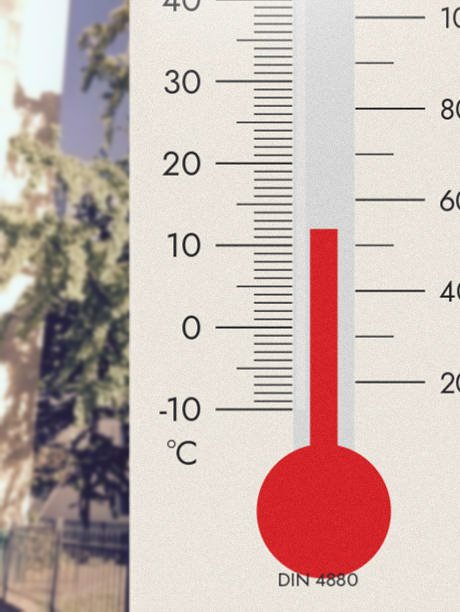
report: 12 (°C)
